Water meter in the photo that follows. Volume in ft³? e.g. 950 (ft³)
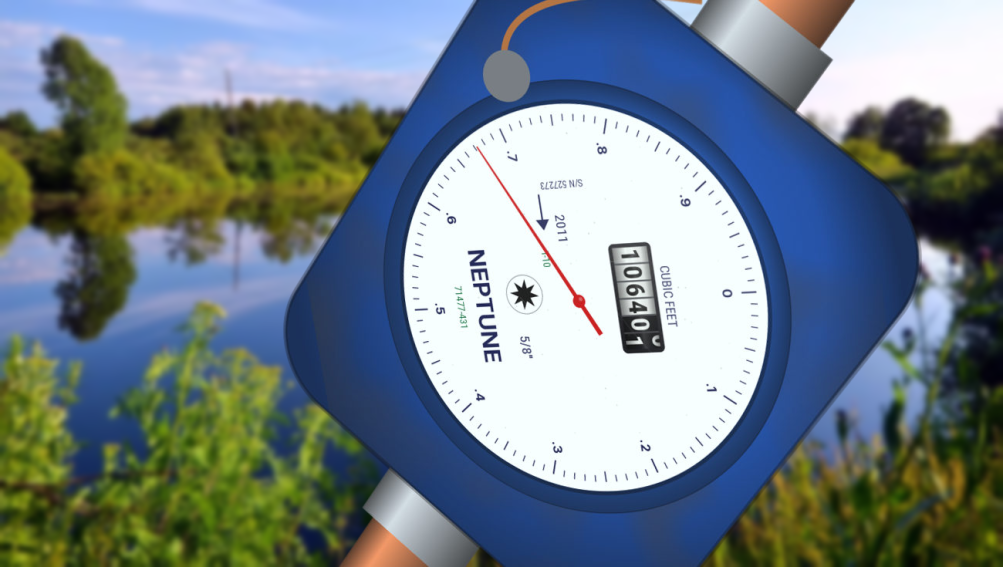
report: 106400.67 (ft³)
